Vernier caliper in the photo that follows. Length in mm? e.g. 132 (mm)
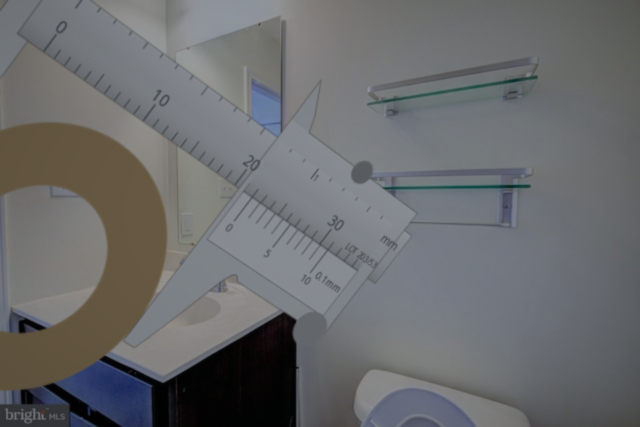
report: 22.0 (mm)
